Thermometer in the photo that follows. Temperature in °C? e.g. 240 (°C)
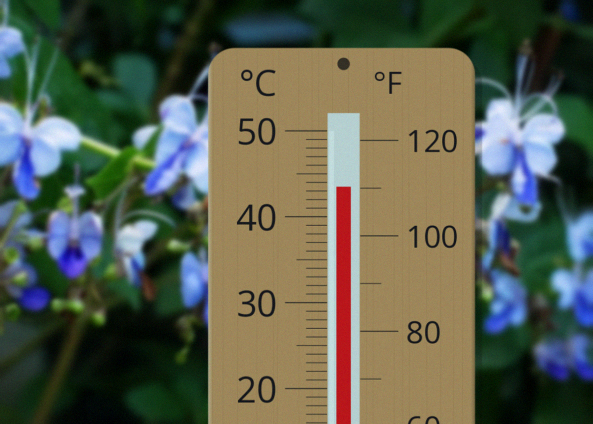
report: 43.5 (°C)
